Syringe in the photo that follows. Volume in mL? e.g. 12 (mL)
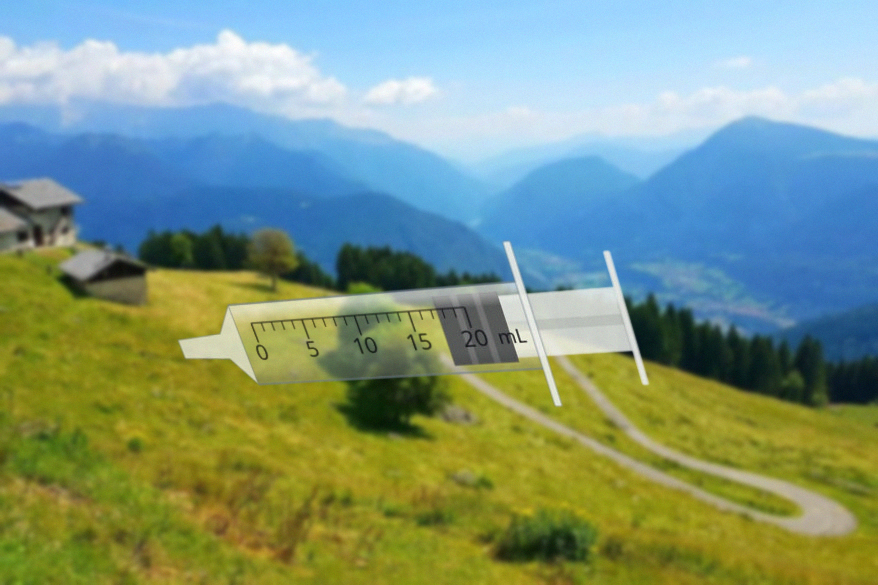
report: 17.5 (mL)
